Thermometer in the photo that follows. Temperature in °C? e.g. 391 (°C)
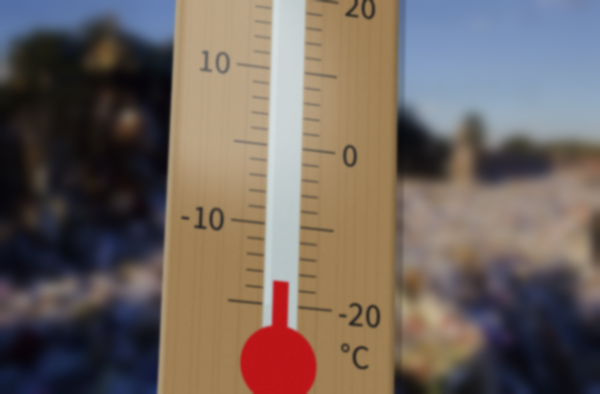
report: -17 (°C)
